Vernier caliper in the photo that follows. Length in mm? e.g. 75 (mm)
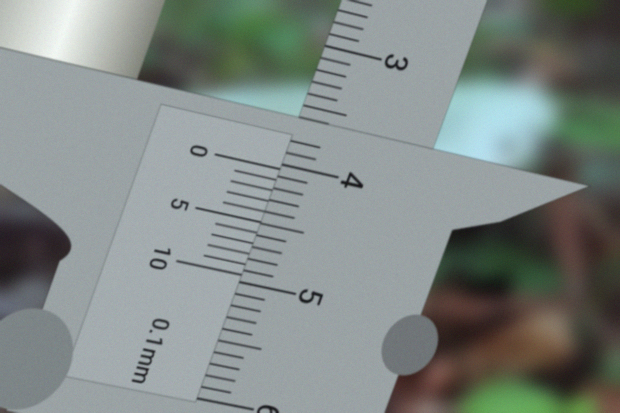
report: 40.4 (mm)
